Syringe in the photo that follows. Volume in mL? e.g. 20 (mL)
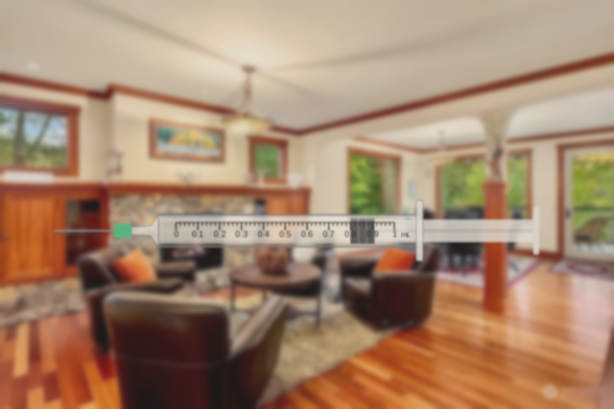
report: 0.8 (mL)
